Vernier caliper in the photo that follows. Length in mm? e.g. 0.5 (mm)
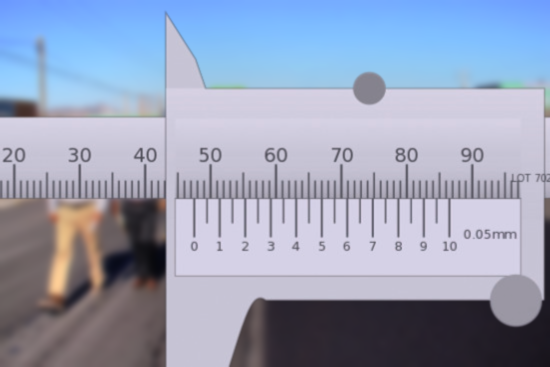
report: 47.5 (mm)
